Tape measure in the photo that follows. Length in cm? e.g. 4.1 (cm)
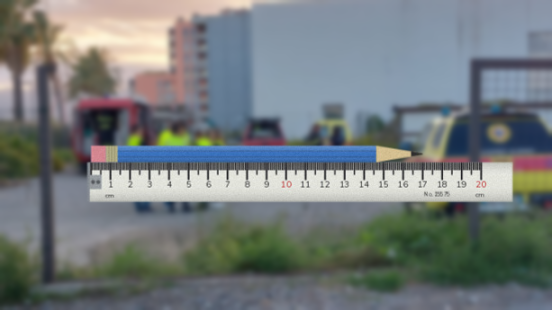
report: 17 (cm)
